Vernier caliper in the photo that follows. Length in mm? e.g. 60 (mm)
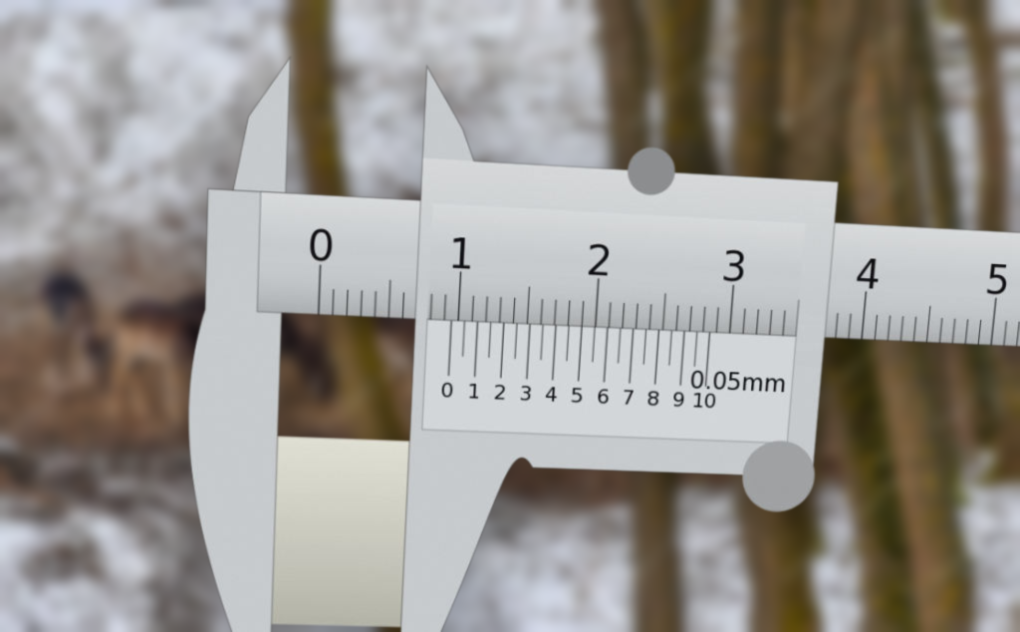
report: 9.5 (mm)
